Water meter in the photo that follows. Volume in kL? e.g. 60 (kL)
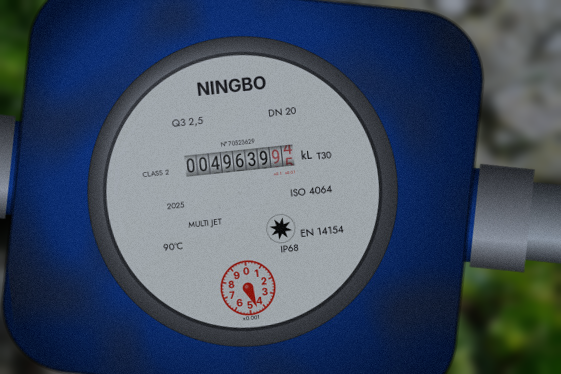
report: 49639.944 (kL)
